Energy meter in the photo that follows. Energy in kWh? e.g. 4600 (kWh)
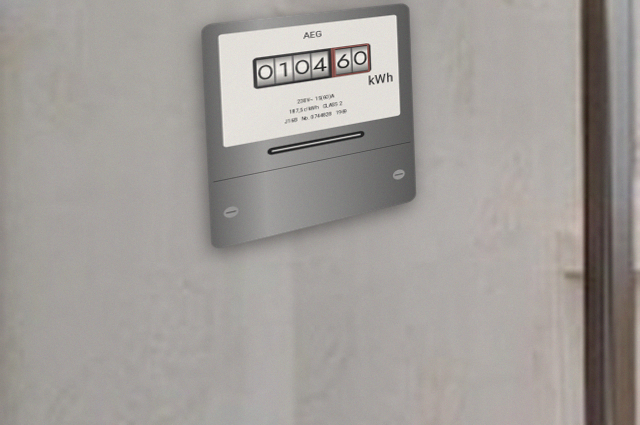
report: 104.60 (kWh)
